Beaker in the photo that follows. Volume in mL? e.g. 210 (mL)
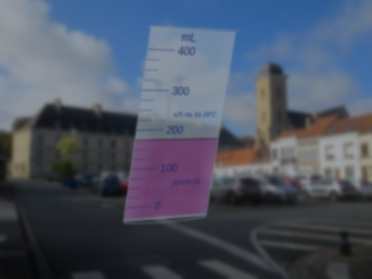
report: 175 (mL)
